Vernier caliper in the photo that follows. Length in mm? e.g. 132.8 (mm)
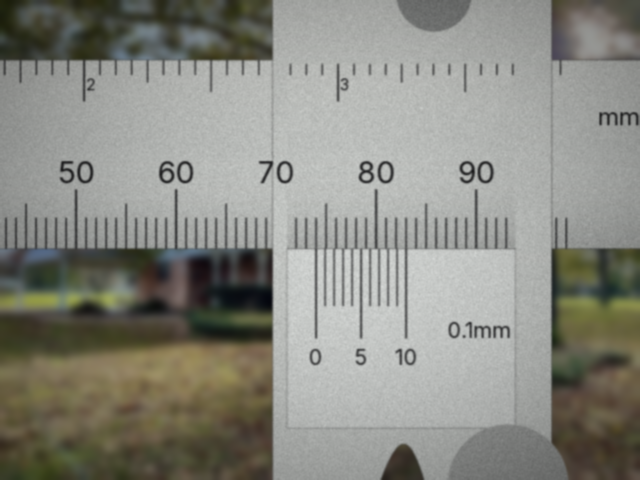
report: 74.0 (mm)
